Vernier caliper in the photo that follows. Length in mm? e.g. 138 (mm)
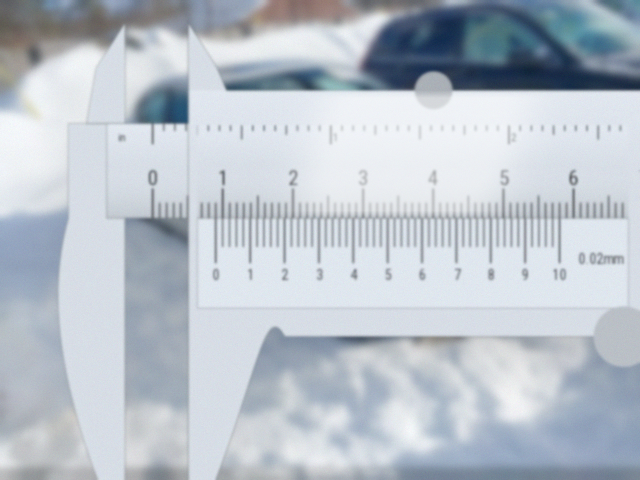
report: 9.0 (mm)
